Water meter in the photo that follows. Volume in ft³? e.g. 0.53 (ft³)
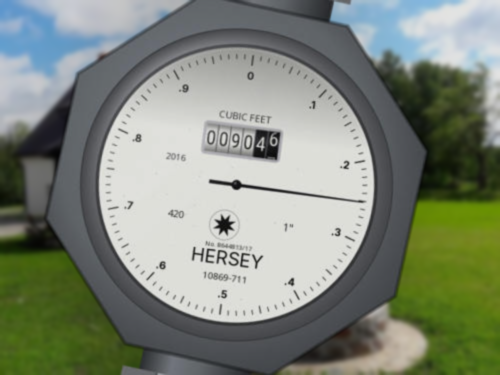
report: 9046.25 (ft³)
